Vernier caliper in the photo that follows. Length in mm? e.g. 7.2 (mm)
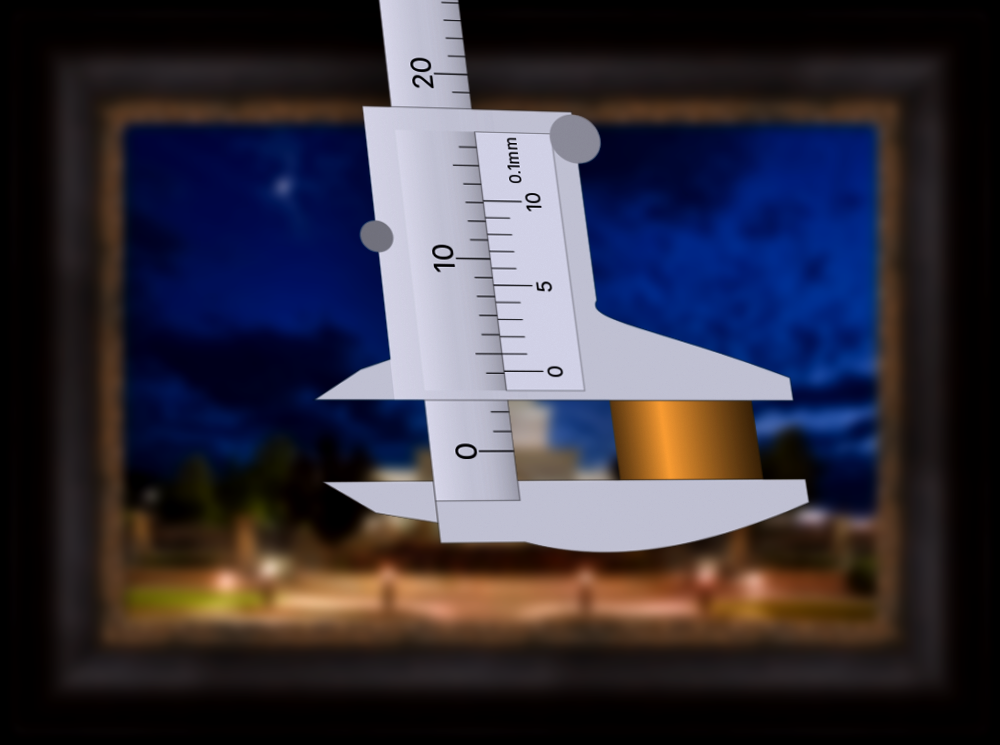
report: 4.1 (mm)
